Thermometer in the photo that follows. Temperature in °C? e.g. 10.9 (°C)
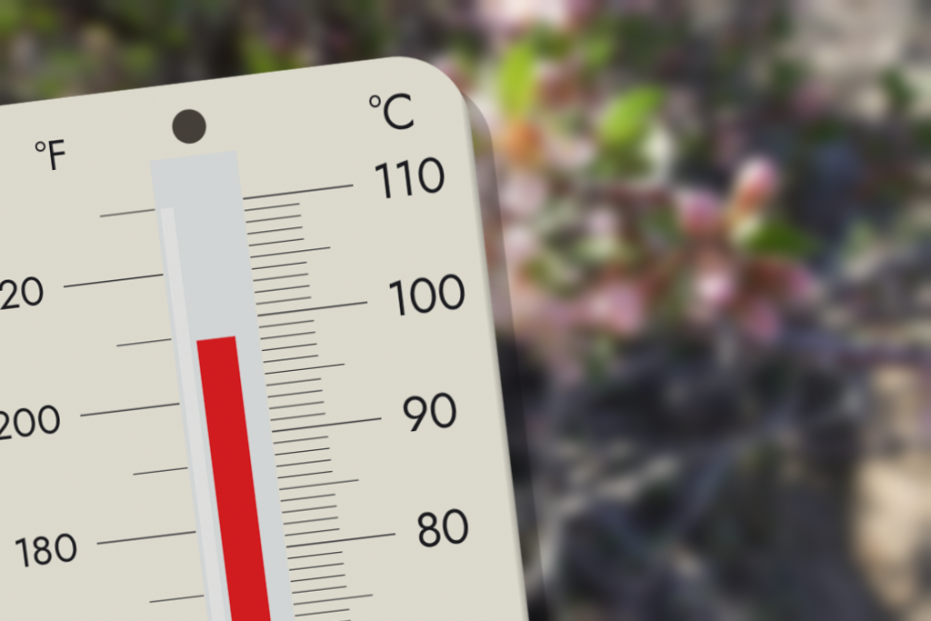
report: 98.5 (°C)
